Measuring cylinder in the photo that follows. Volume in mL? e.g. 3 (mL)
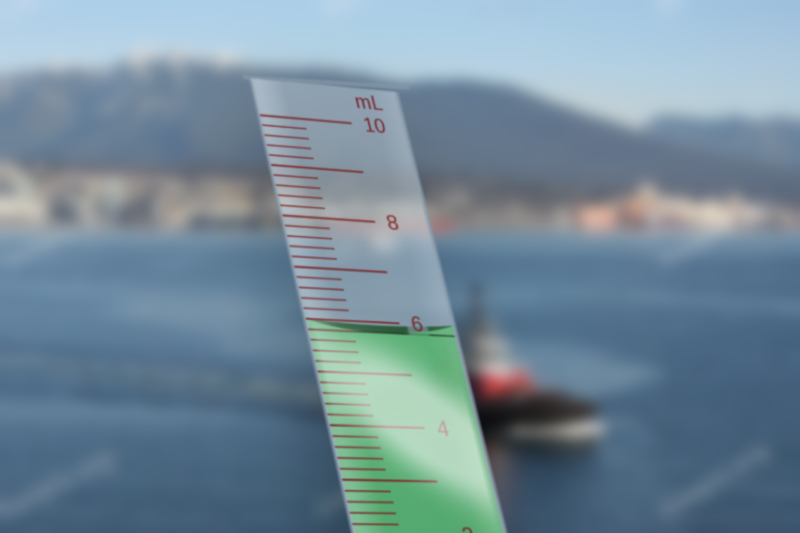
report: 5.8 (mL)
